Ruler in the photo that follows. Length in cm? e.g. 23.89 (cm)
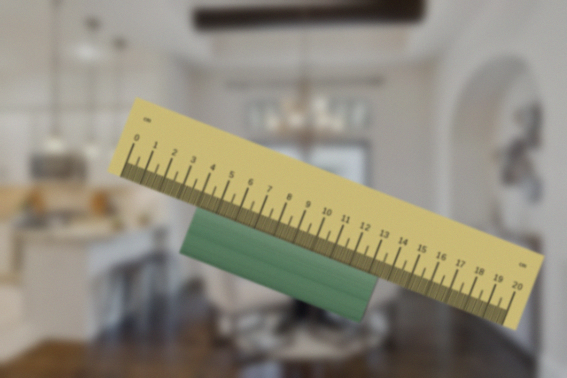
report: 9.5 (cm)
